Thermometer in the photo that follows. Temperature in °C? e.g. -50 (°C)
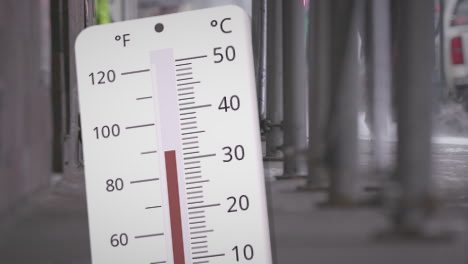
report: 32 (°C)
